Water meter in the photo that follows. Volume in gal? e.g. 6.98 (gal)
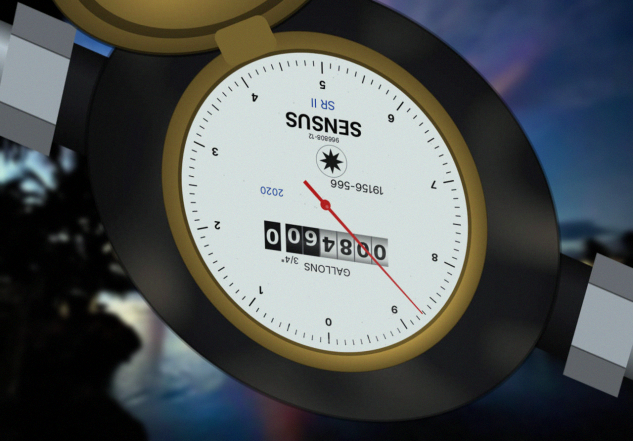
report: 84598.7 (gal)
